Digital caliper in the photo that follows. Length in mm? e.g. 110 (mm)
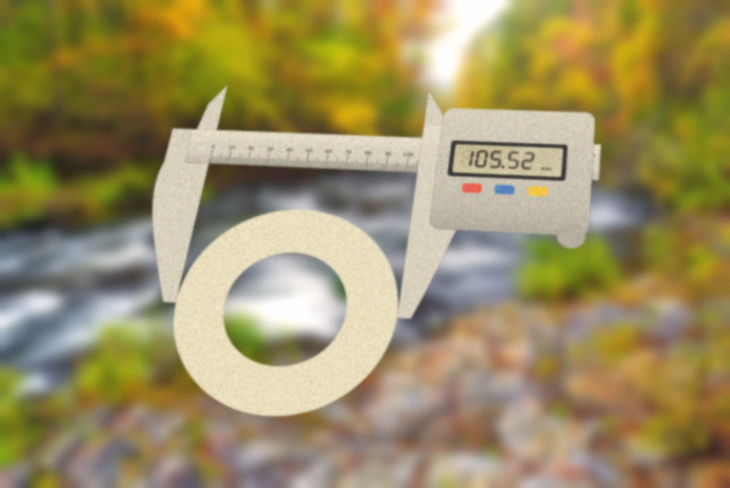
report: 105.52 (mm)
